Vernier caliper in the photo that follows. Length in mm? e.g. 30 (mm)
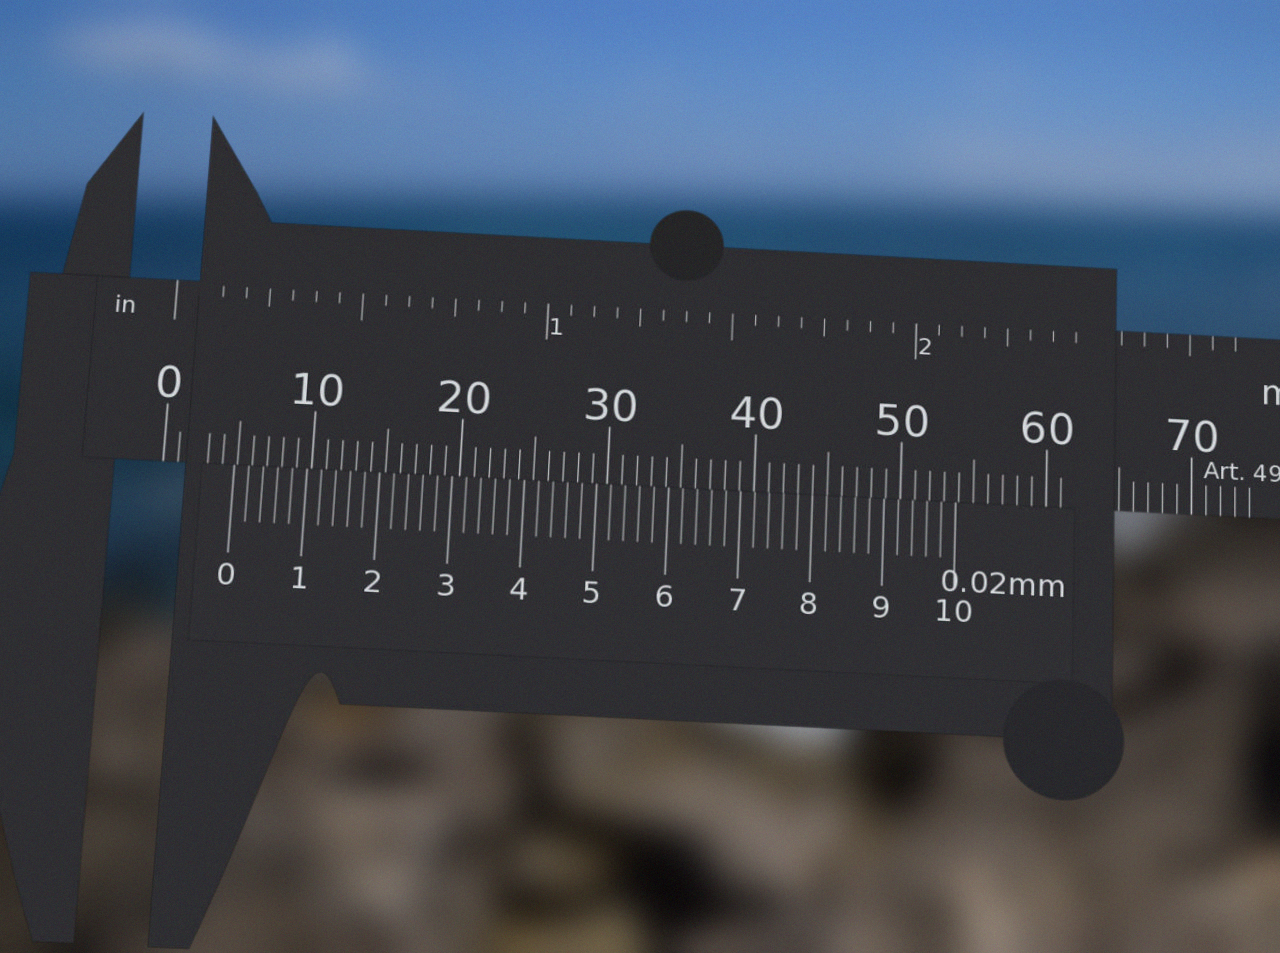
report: 4.8 (mm)
